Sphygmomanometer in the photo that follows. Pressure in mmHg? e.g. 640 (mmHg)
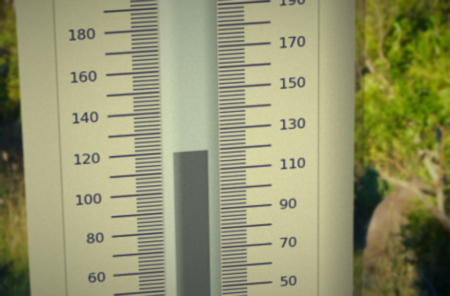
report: 120 (mmHg)
